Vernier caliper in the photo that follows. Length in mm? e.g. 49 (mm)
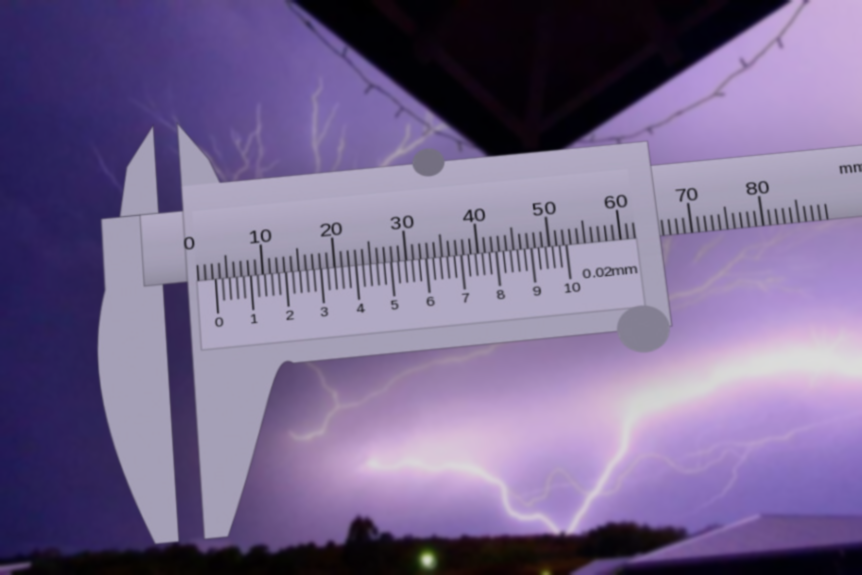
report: 3.4 (mm)
